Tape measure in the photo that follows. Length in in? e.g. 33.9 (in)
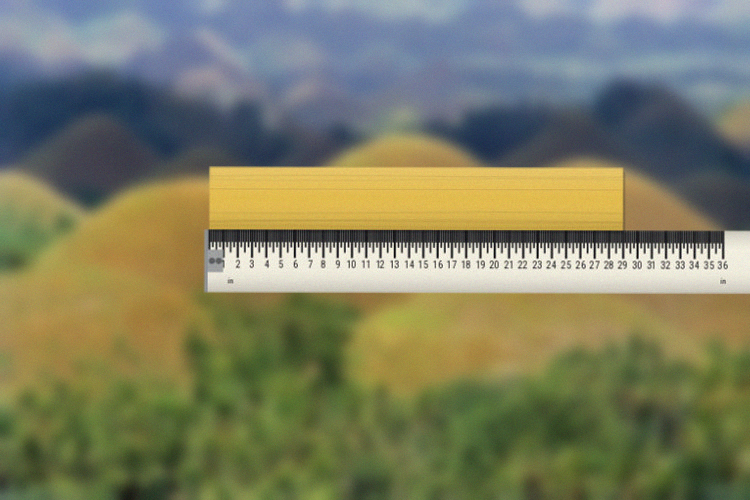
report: 29 (in)
